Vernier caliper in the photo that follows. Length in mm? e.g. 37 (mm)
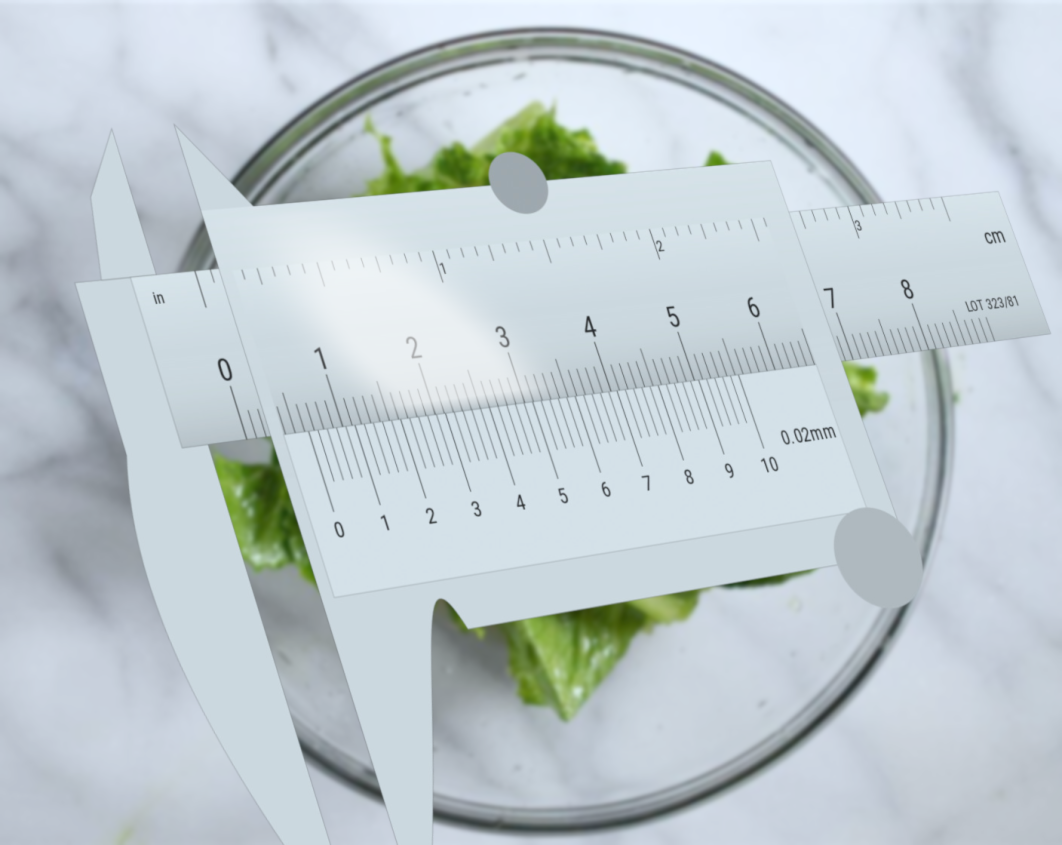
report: 6.4 (mm)
